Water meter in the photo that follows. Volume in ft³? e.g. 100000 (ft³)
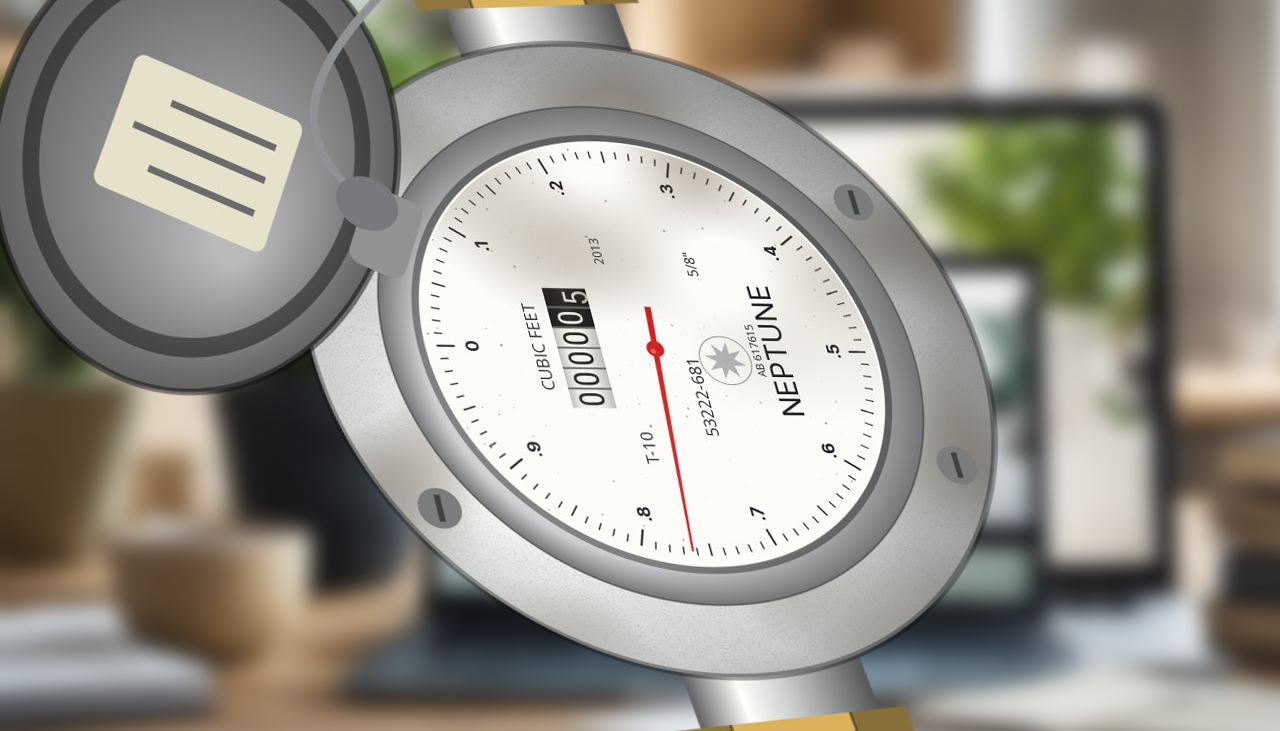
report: 4.76 (ft³)
